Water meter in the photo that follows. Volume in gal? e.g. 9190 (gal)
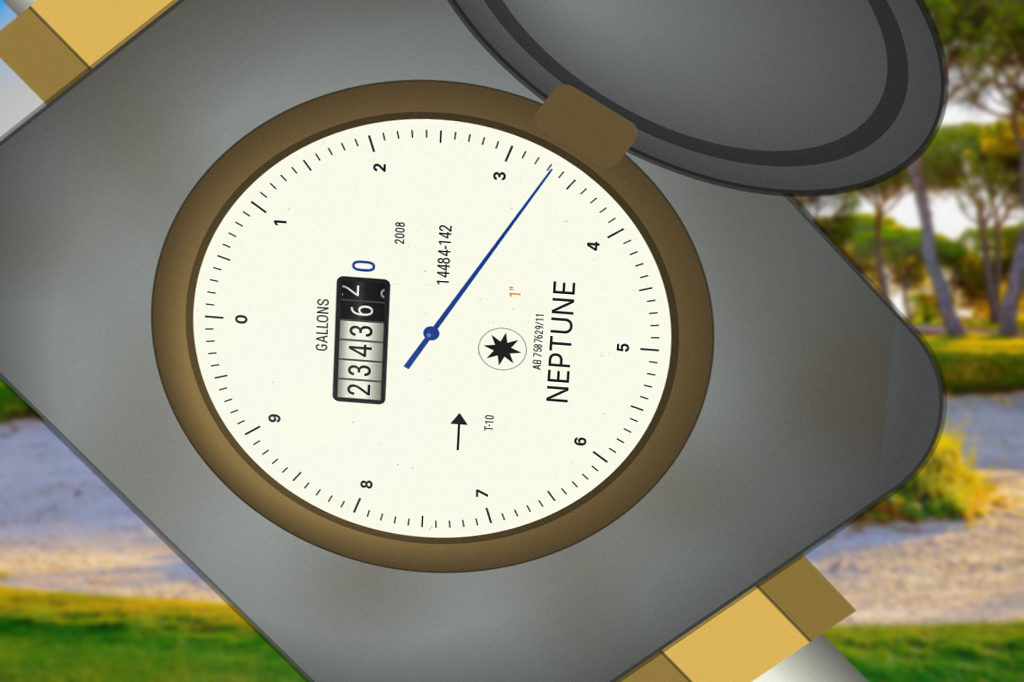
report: 2343623.3 (gal)
